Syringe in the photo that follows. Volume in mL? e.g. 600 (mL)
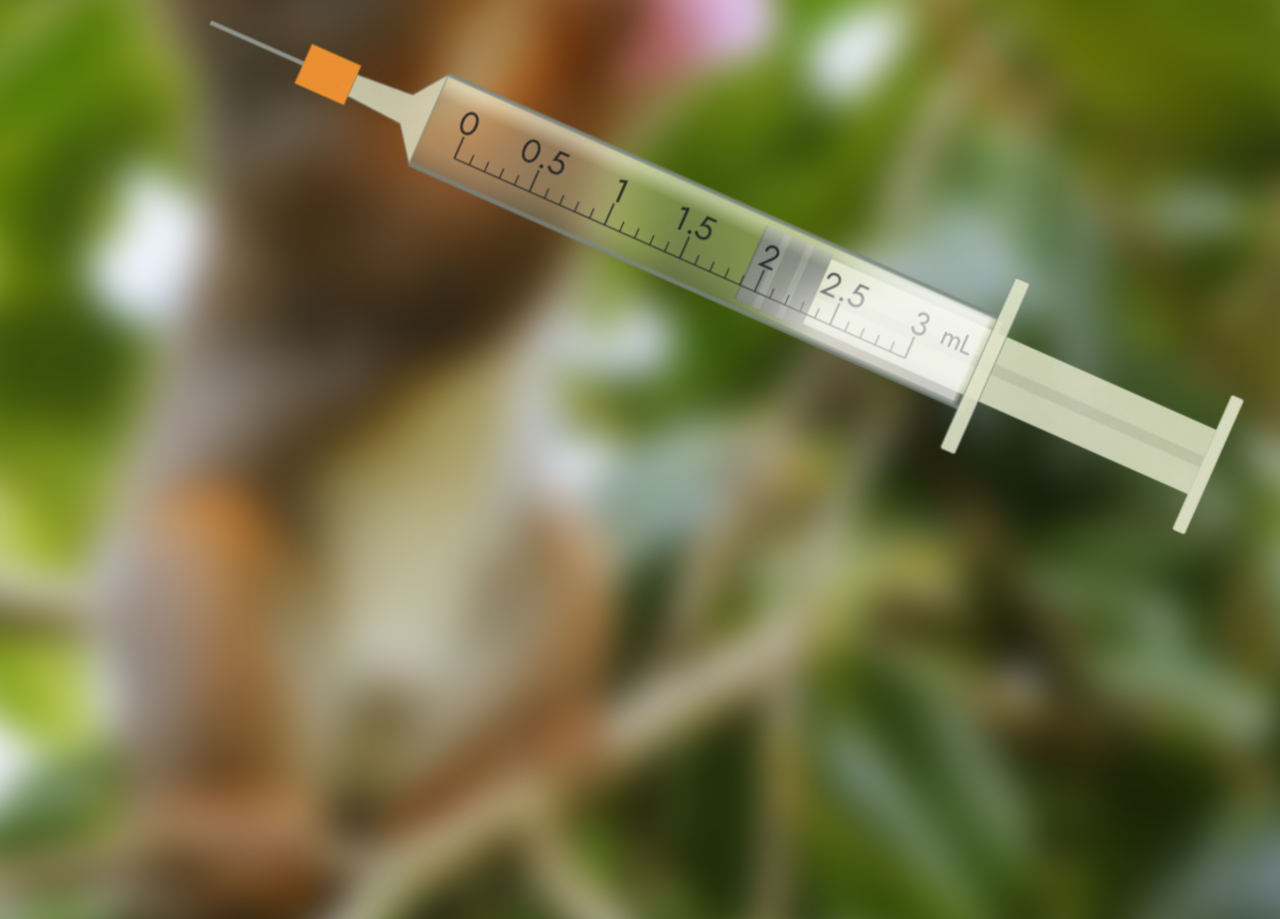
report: 1.9 (mL)
